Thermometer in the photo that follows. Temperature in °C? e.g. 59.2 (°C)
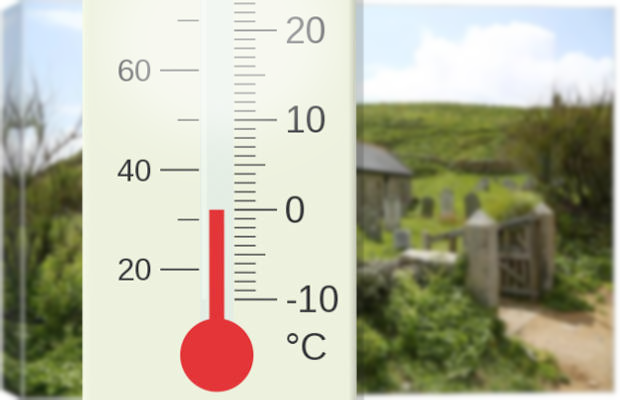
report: 0 (°C)
